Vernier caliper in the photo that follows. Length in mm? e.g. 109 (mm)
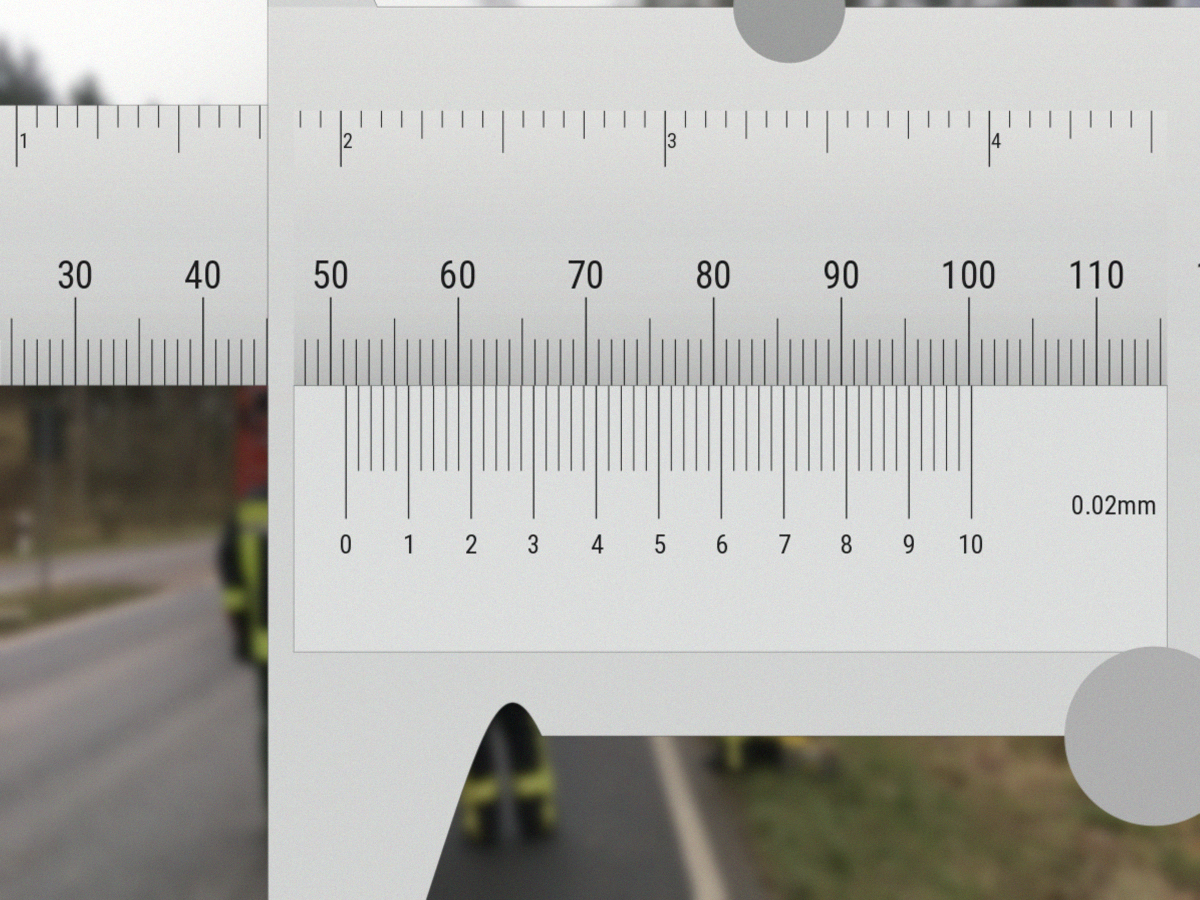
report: 51.2 (mm)
